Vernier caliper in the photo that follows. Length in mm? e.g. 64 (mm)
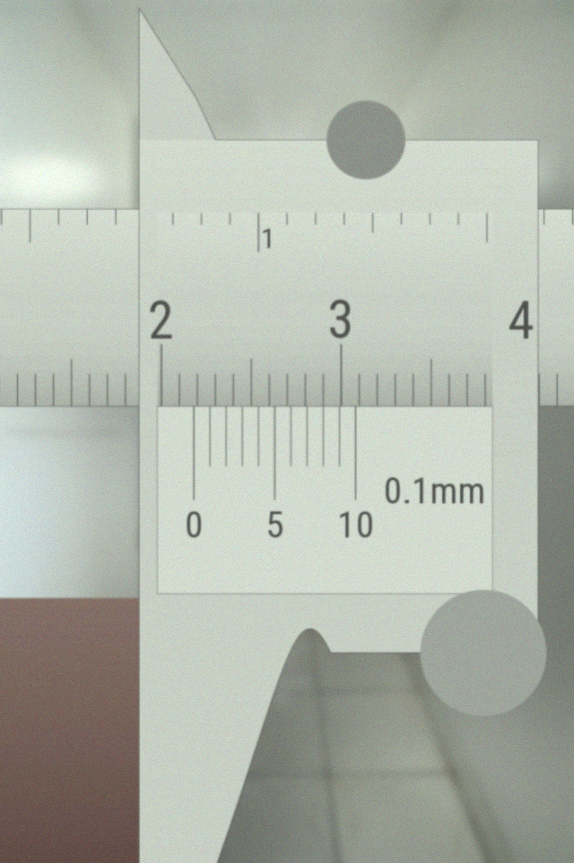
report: 21.8 (mm)
